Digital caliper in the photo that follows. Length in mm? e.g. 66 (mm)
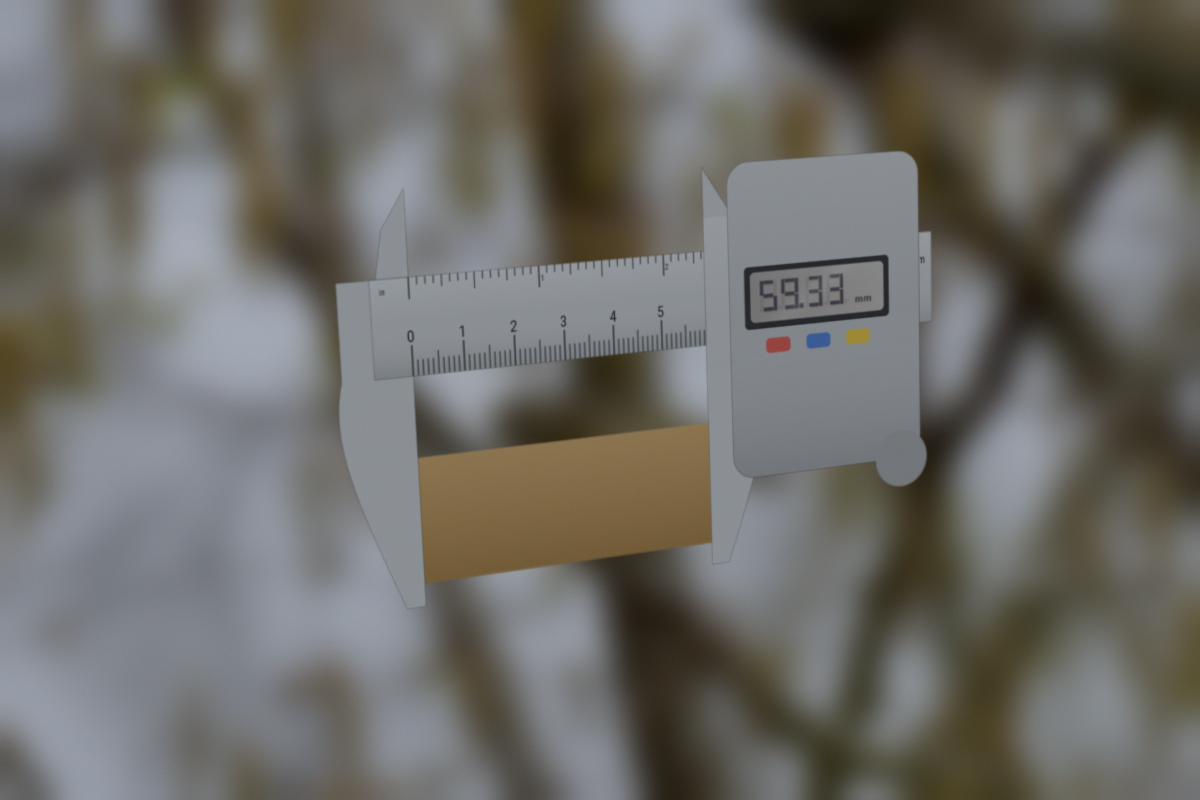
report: 59.33 (mm)
